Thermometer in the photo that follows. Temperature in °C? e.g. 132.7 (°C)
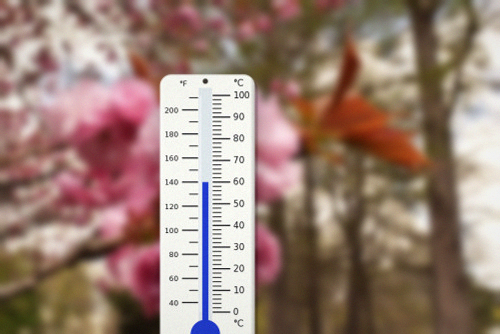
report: 60 (°C)
